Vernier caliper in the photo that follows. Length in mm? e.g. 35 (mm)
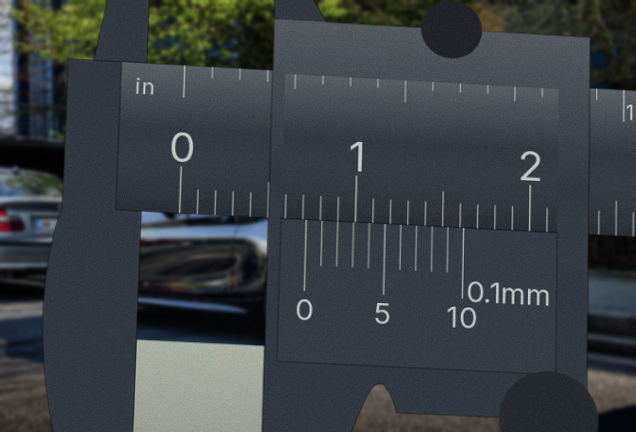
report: 7.2 (mm)
